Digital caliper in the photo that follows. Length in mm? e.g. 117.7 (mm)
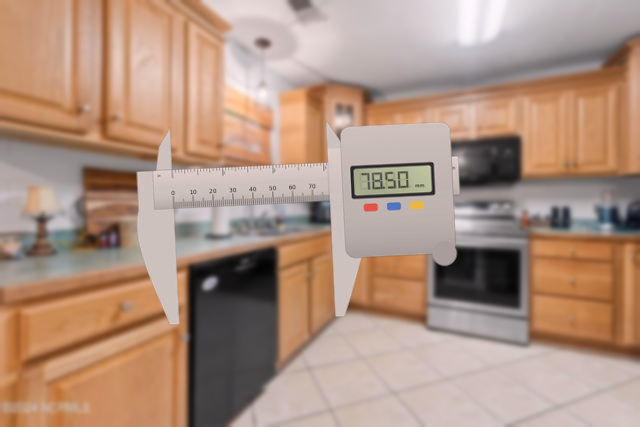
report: 78.50 (mm)
